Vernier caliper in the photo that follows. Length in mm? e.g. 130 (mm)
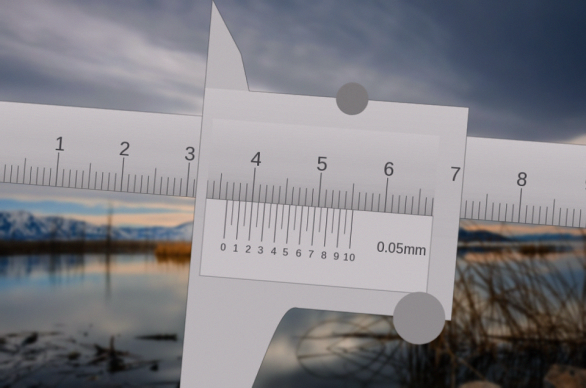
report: 36.2 (mm)
